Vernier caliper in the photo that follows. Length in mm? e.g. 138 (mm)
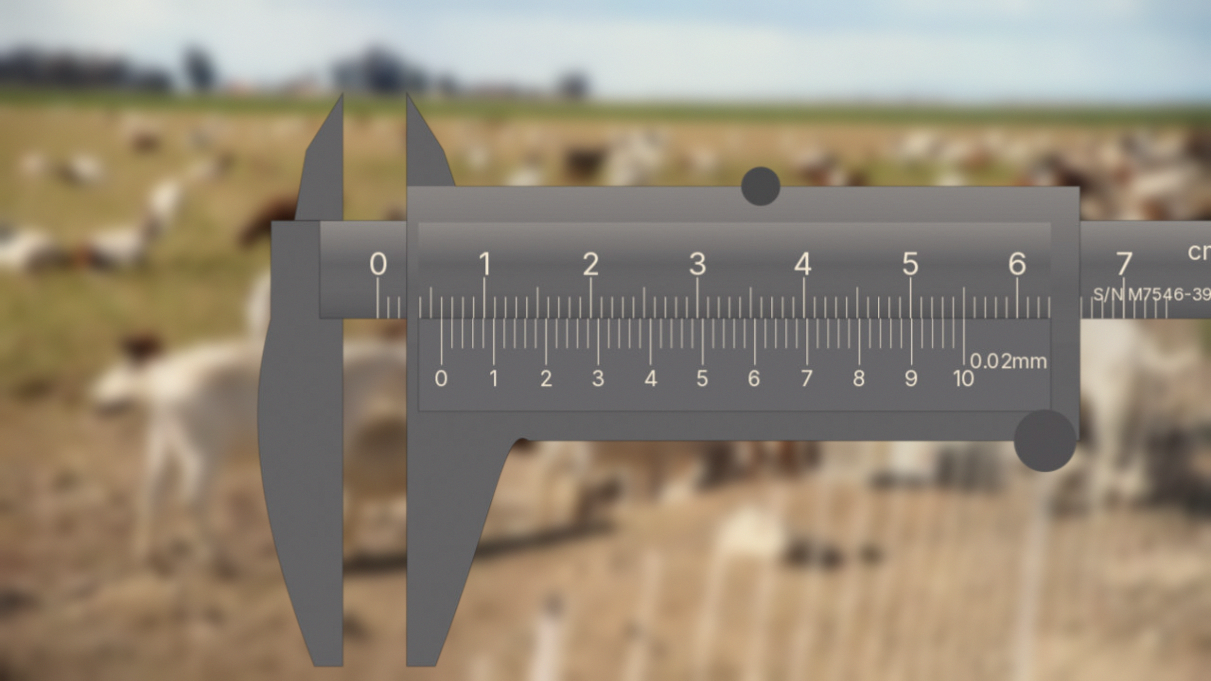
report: 6.0 (mm)
